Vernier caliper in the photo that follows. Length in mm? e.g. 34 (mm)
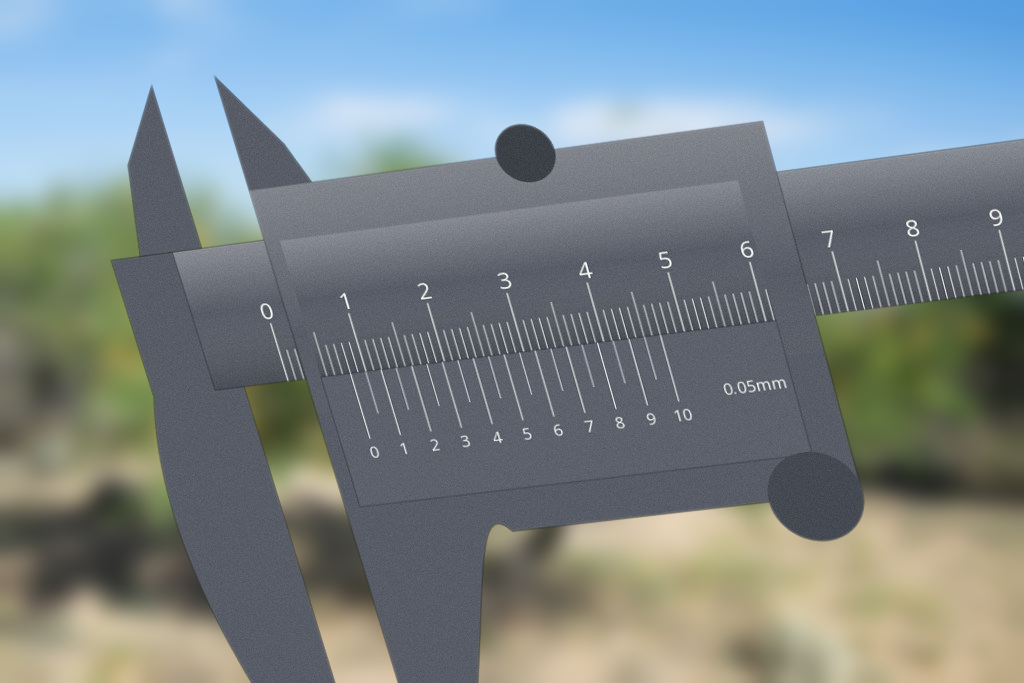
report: 8.0 (mm)
